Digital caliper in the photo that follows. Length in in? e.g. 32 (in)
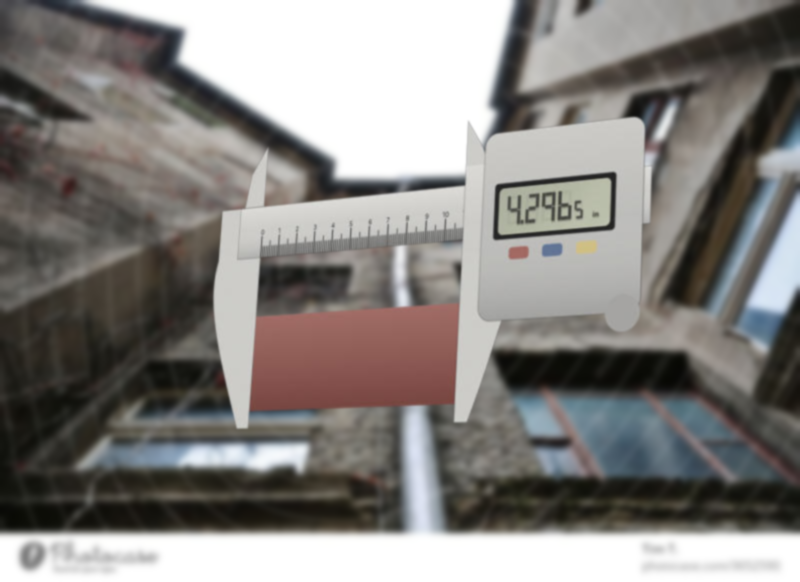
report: 4.2965 (in)
